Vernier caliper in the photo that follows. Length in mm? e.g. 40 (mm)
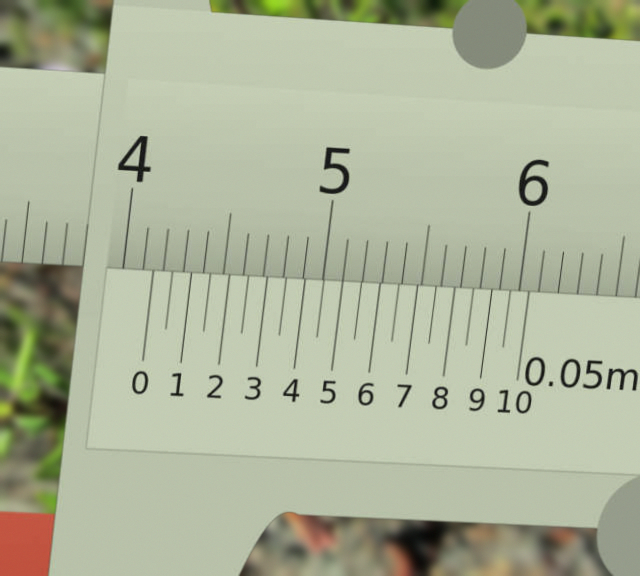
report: 41.5 (mm)
